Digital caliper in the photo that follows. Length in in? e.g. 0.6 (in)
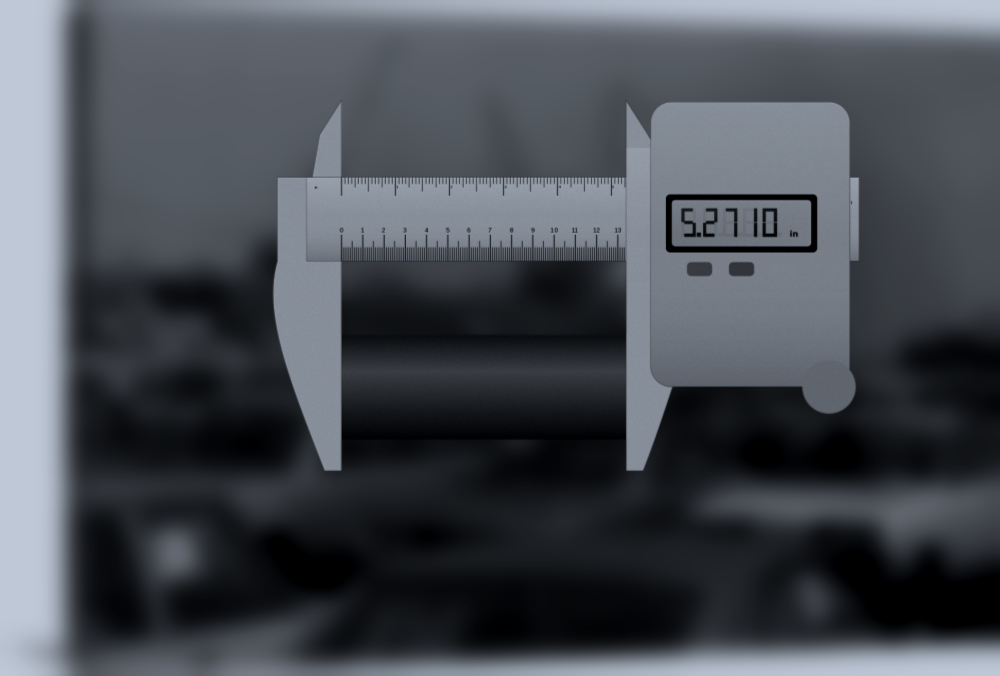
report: 5.2710 (in)
